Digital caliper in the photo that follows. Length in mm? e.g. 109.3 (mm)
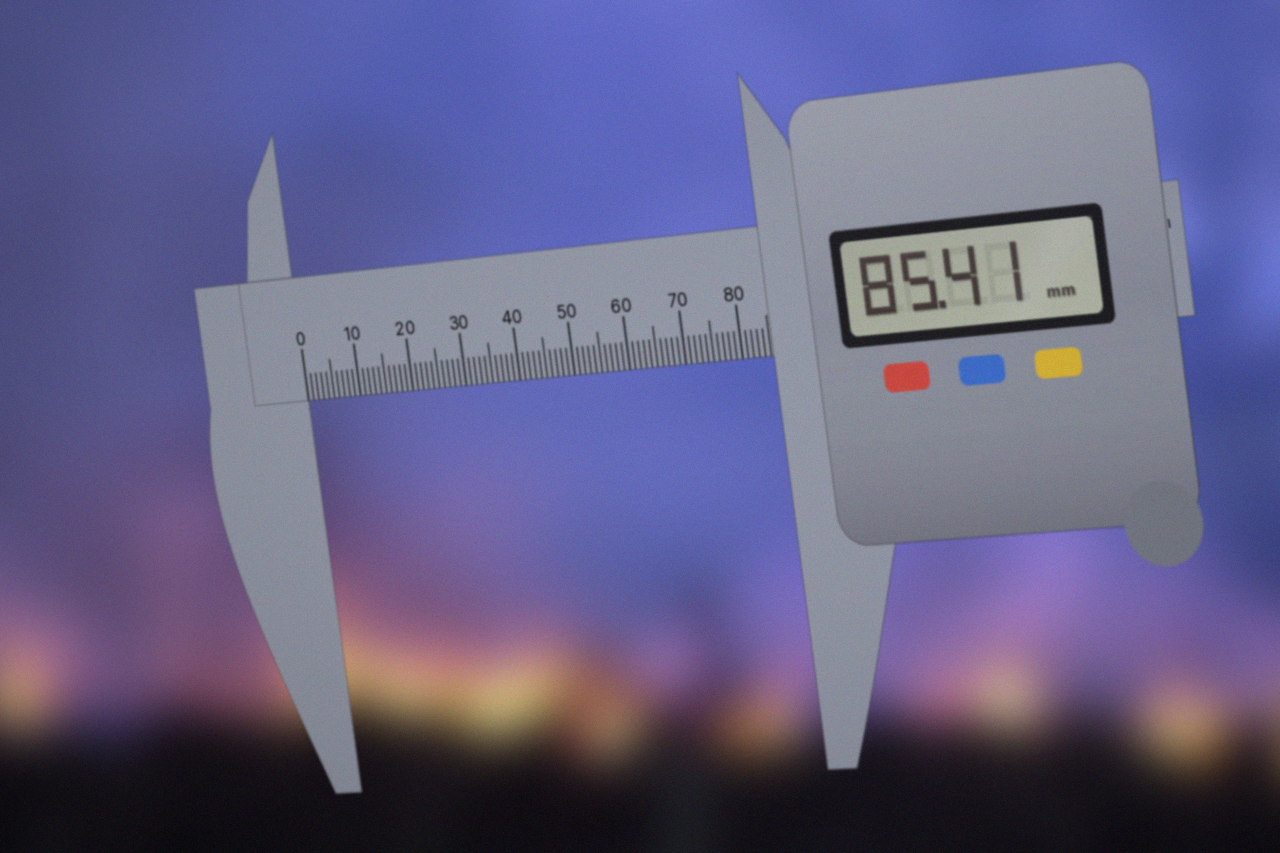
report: 85.41 (mm)
